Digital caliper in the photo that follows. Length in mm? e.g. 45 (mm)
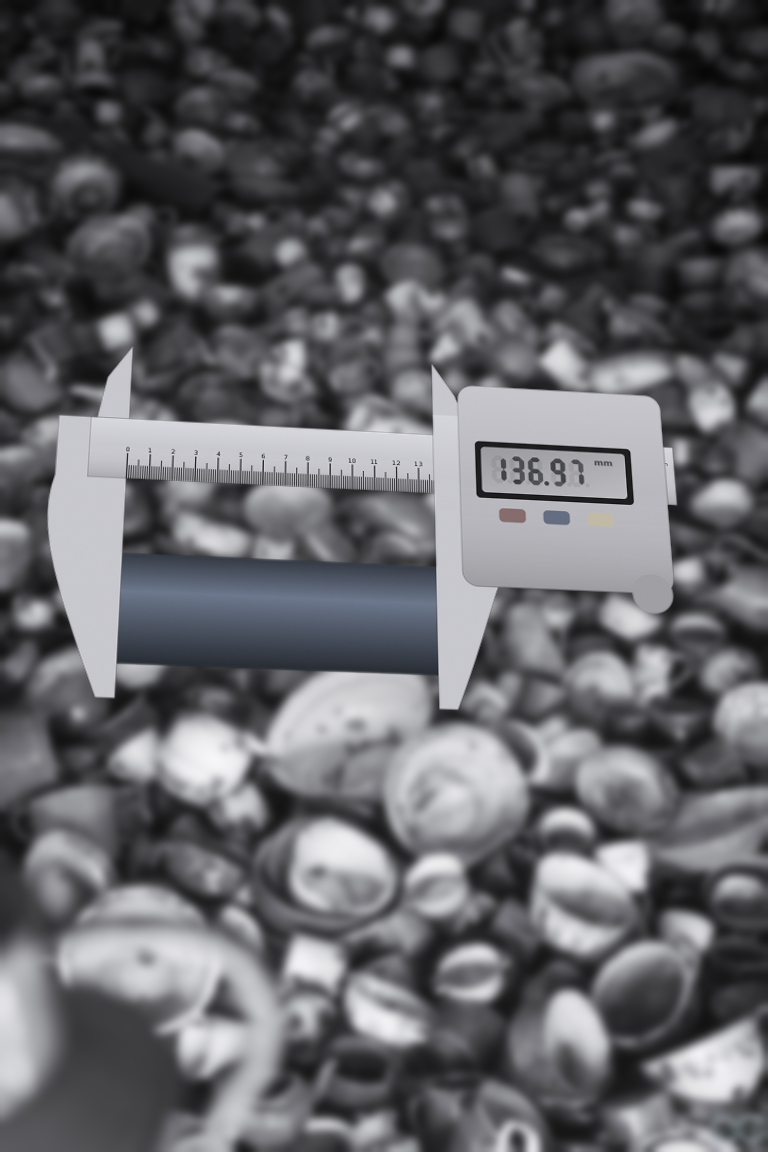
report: 136.97 (mm)
